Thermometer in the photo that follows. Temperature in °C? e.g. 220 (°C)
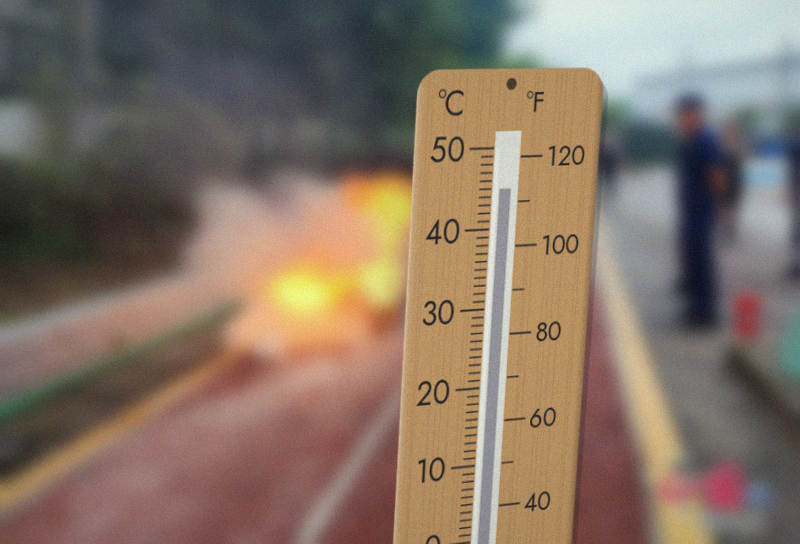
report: 45 (°C)
